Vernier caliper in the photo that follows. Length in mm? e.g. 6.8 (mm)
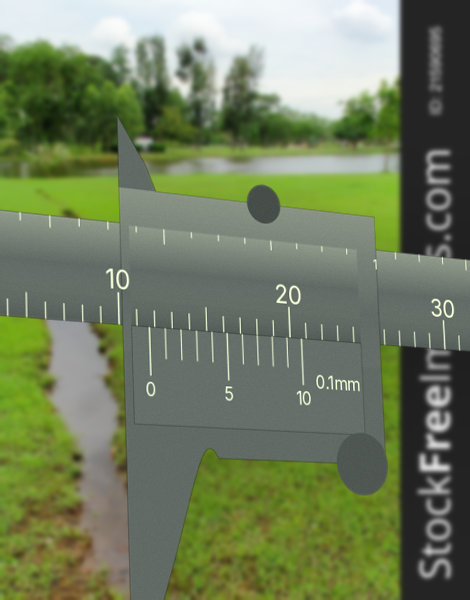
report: 11.7 (mm)
